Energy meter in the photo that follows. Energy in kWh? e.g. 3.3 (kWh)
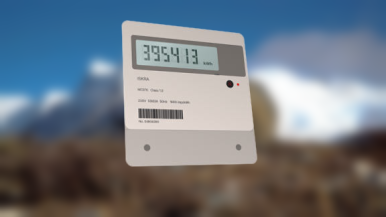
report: 395413 (kWh)
